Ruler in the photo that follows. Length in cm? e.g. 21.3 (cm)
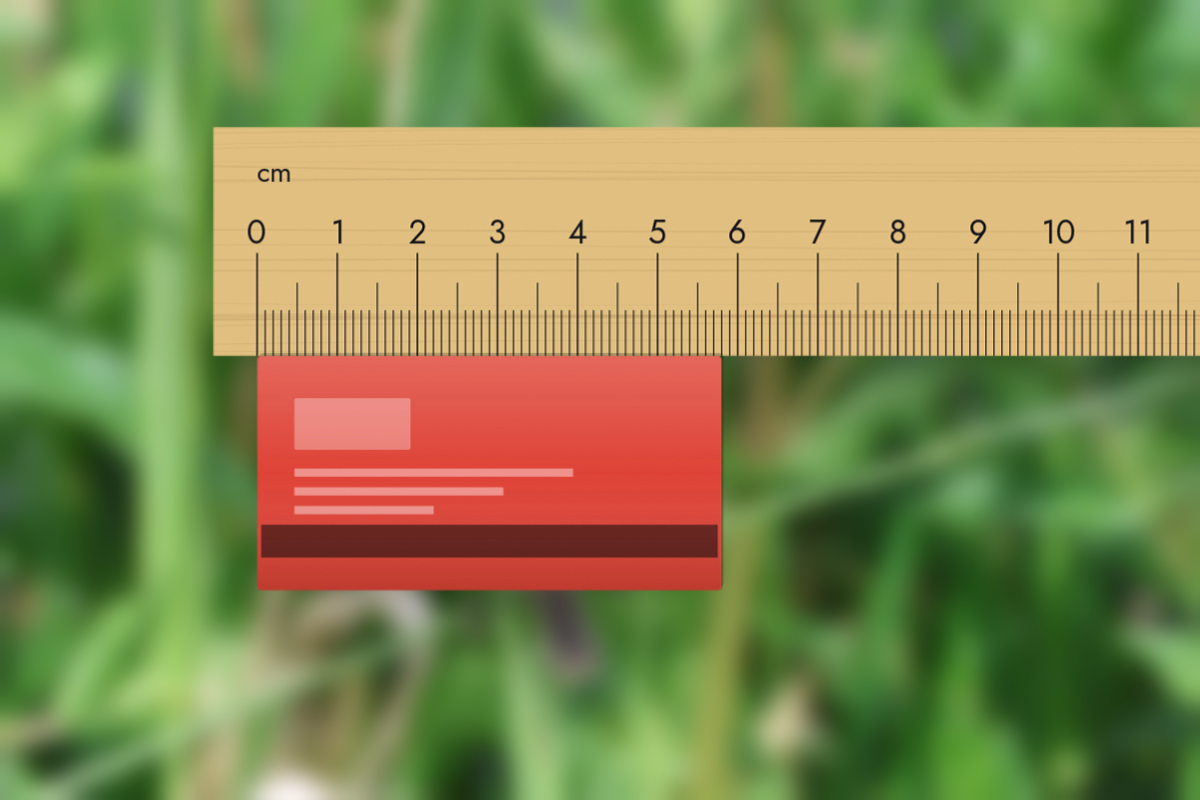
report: 5.8 (cm)
